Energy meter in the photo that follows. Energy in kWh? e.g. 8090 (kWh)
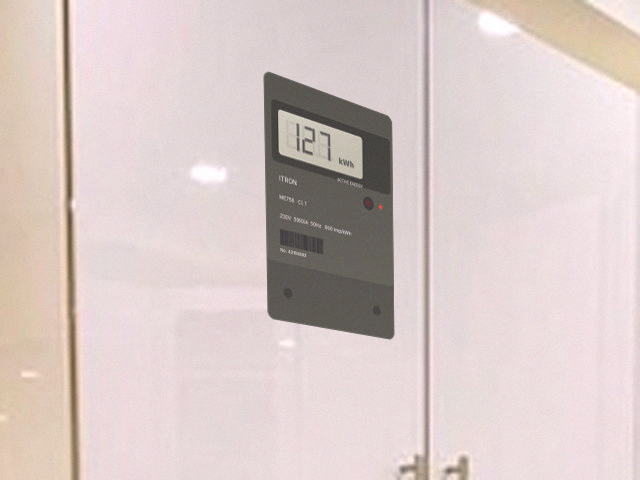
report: 127 (kWh)
